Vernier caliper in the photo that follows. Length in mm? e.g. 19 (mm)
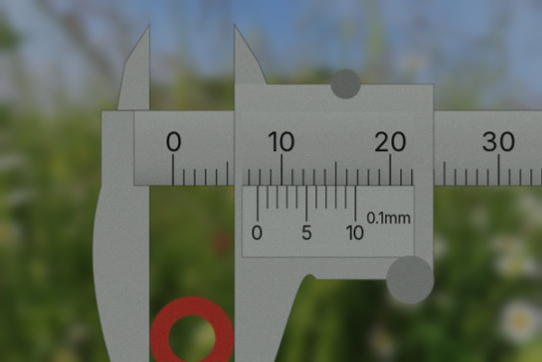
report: 7.8 (mm)
